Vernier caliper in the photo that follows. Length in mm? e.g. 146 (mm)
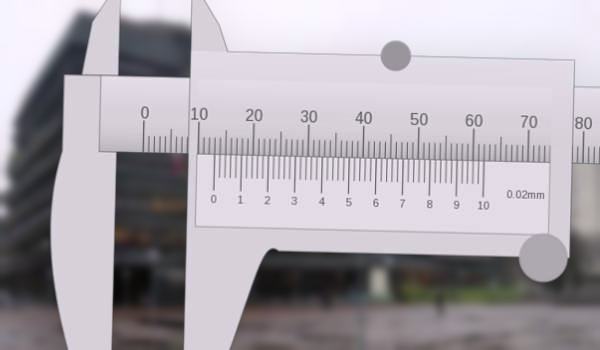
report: 13.0 (mm)
